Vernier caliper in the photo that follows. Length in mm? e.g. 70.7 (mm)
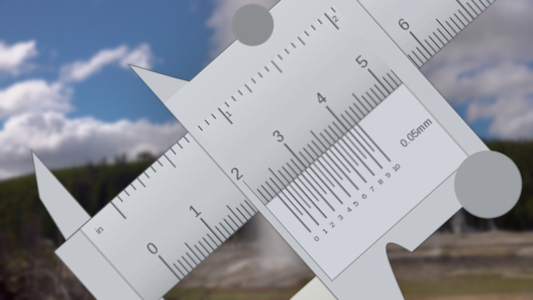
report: 23.0 (mm)
